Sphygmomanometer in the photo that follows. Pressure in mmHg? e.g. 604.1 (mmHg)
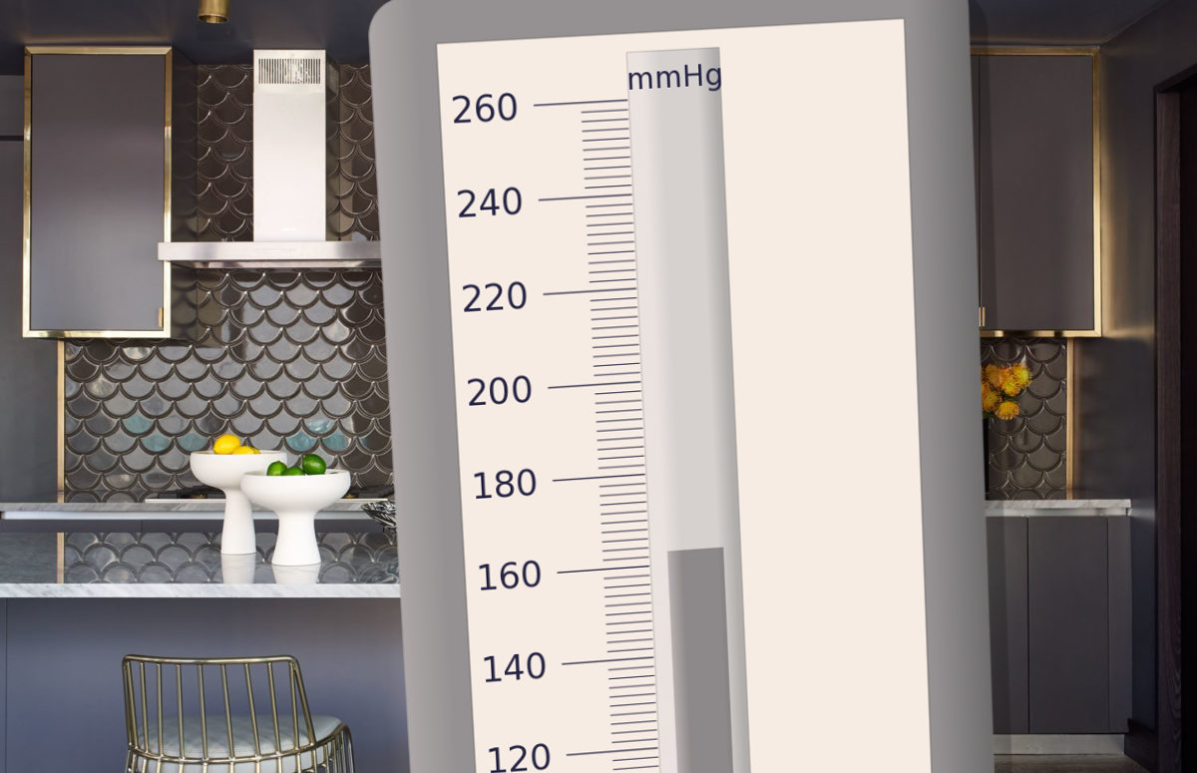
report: 163 (mmHg)
